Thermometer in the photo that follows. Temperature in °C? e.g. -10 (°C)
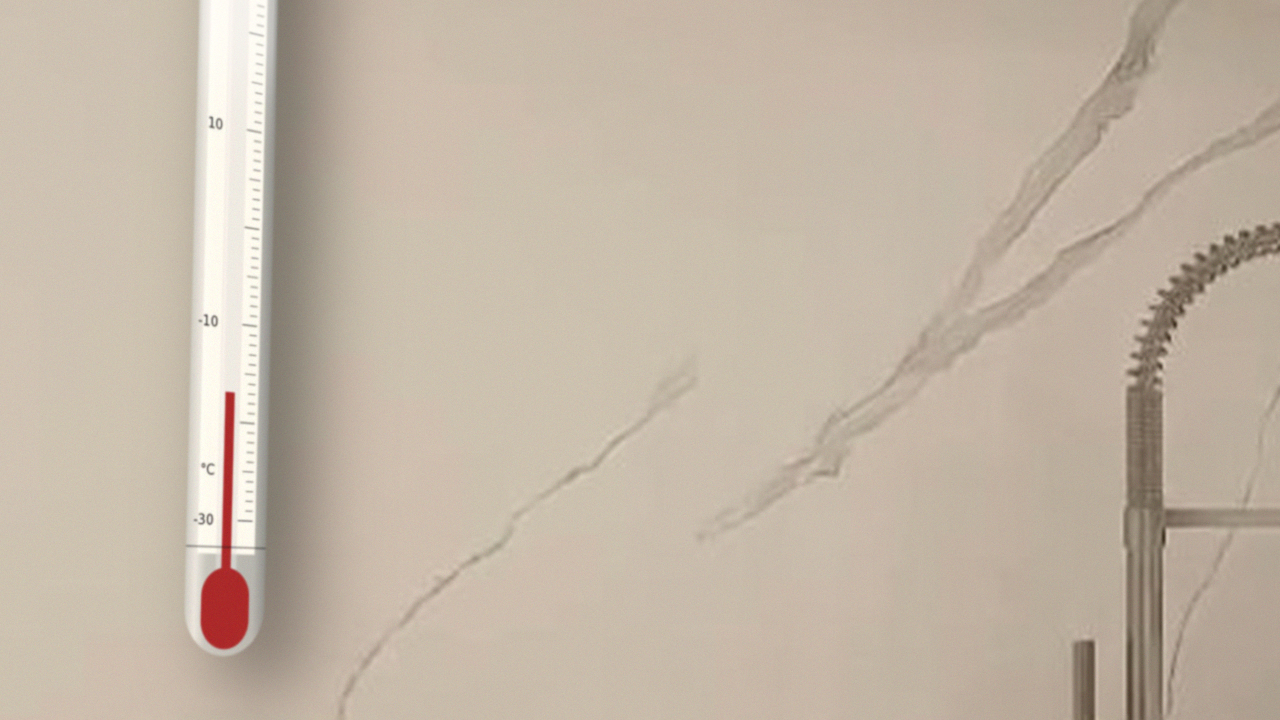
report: -17 (°C)
